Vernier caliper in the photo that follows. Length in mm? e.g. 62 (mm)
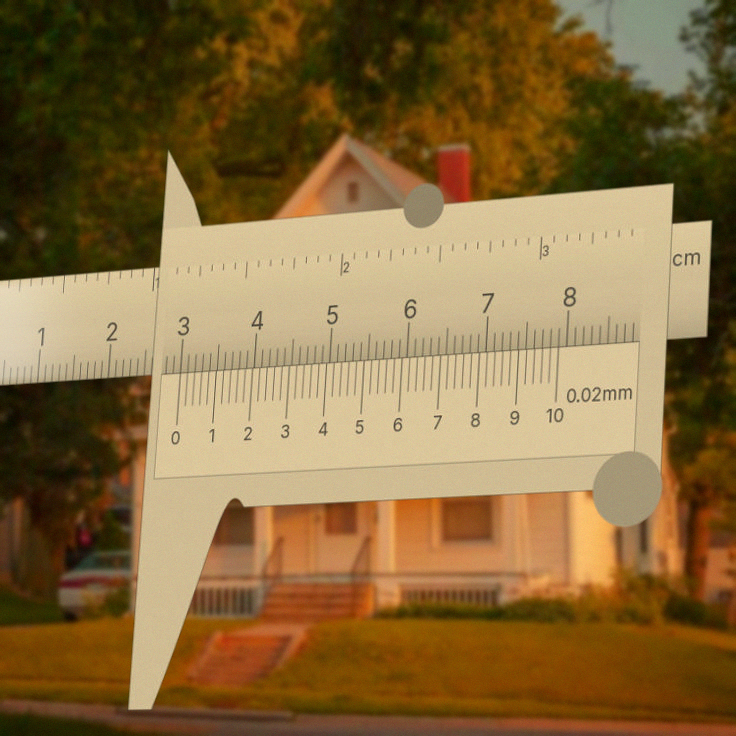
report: 30.0 (mm)
